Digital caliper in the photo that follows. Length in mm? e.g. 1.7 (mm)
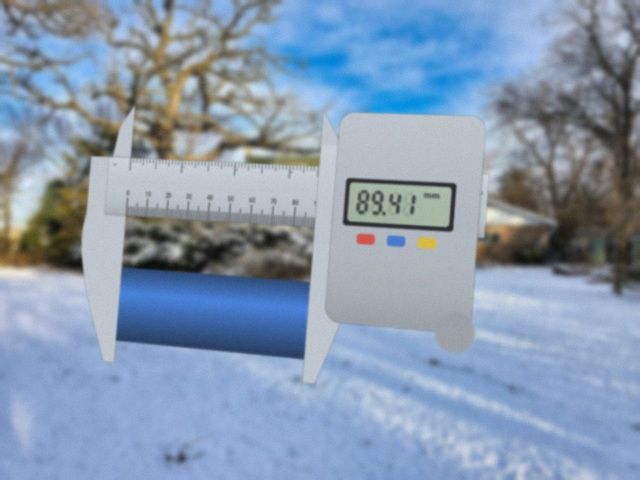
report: 89.41 (mm)
